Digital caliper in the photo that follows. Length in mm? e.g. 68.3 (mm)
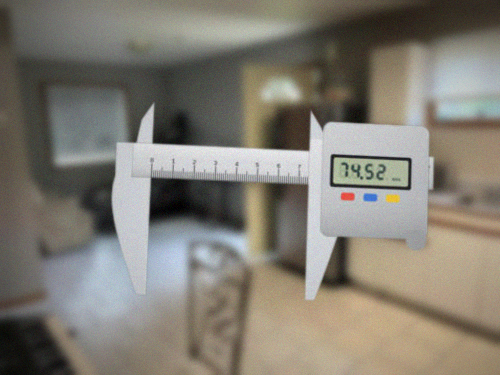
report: 74.52 (mm)
